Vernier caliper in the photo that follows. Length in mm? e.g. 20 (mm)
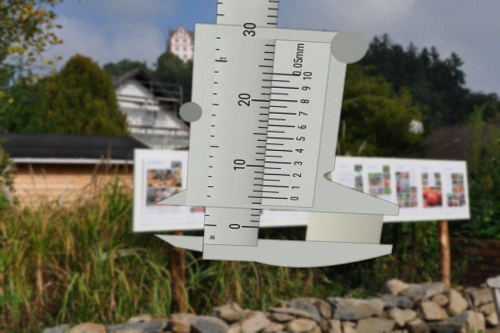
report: 5.0 (mm)
